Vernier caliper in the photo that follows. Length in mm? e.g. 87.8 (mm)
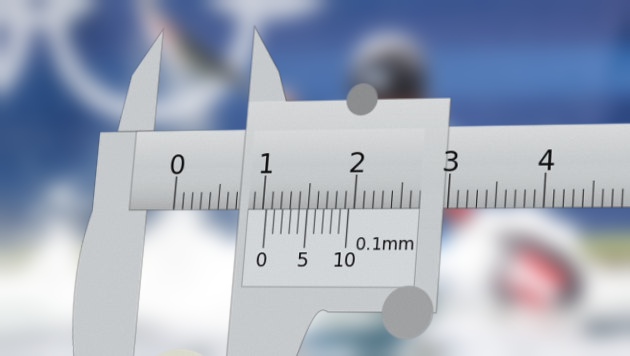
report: 10.4 (mm)
